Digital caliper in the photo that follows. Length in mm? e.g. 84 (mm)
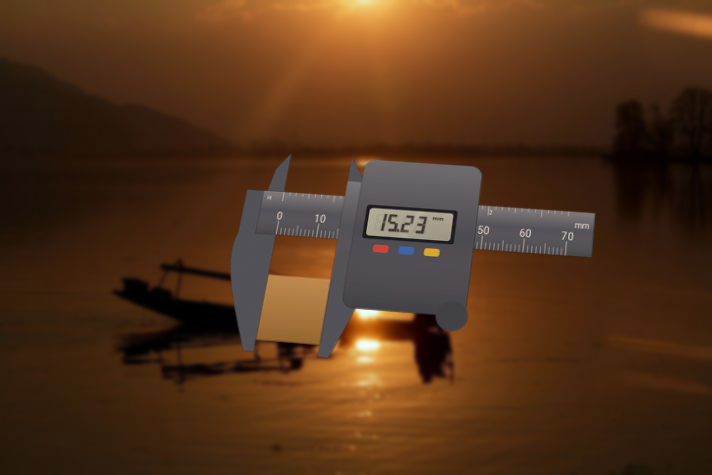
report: 15.23 (mm)
